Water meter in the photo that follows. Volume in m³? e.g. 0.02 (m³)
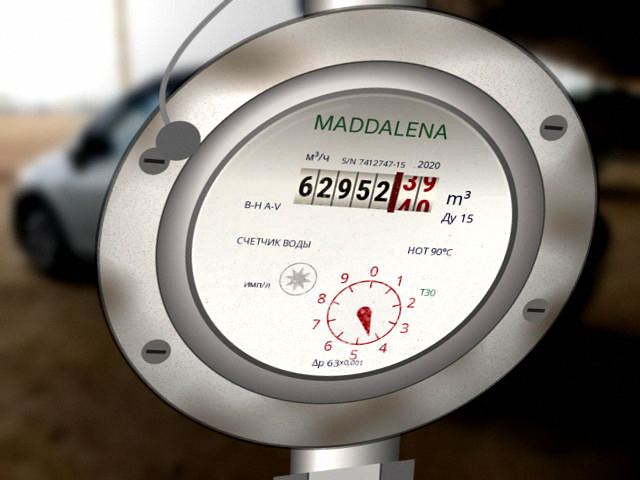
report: 62952.394 (m³)
